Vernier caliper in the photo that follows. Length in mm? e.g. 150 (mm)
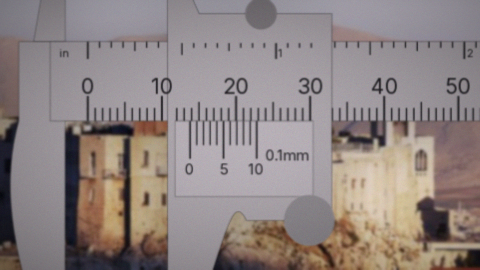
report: 13.8 (mm)
